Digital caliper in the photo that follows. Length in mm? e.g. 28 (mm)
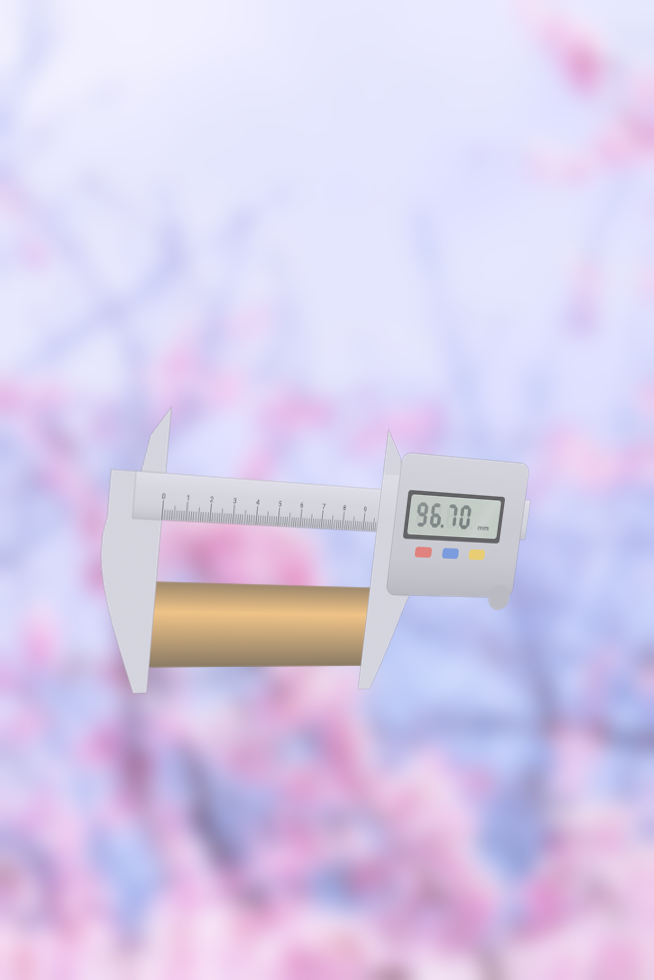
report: 96.70 (mm)
